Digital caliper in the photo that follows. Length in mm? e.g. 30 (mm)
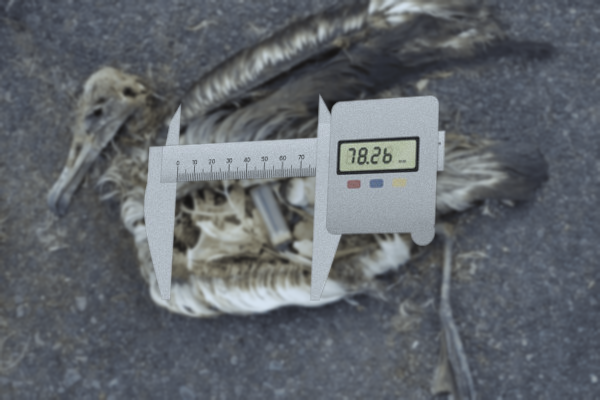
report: 78.26 (mm)
